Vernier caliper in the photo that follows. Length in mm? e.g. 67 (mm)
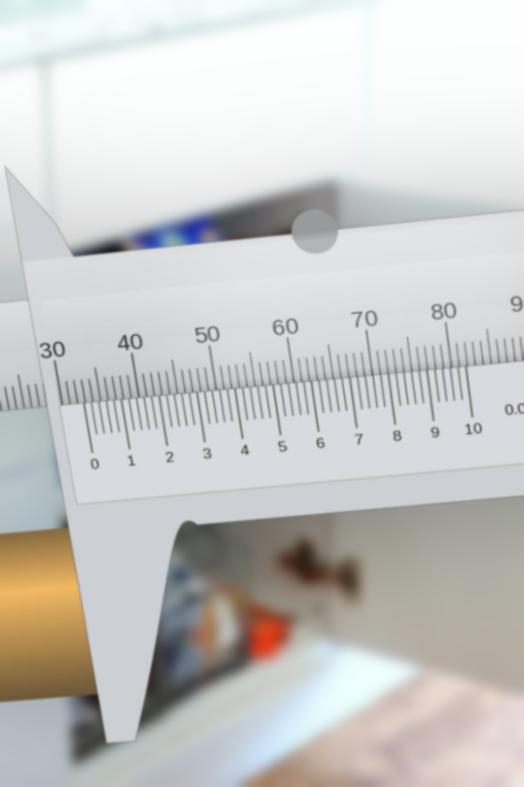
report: 32.8 (mm)
